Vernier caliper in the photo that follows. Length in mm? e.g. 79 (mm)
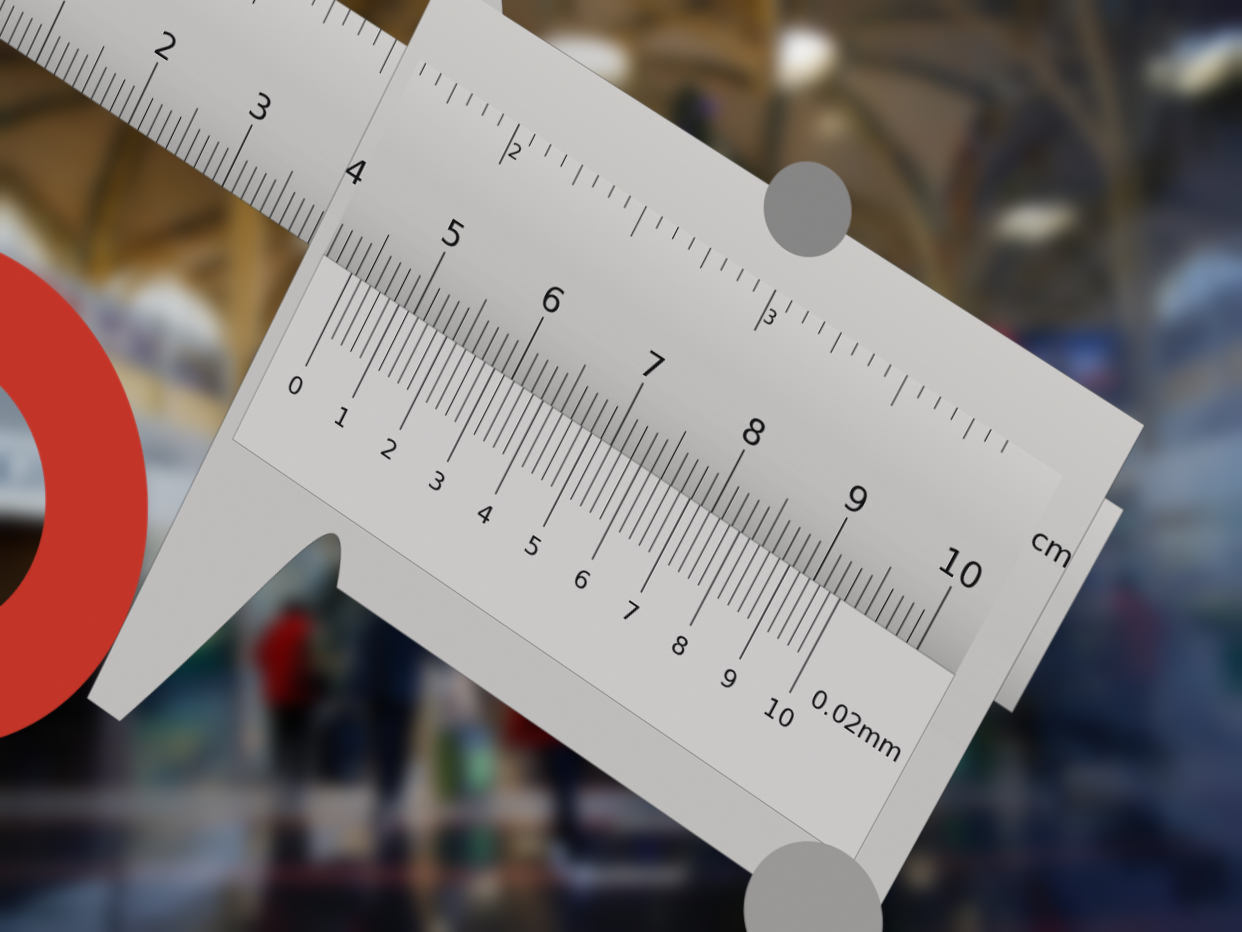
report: 43.6 (mm)
